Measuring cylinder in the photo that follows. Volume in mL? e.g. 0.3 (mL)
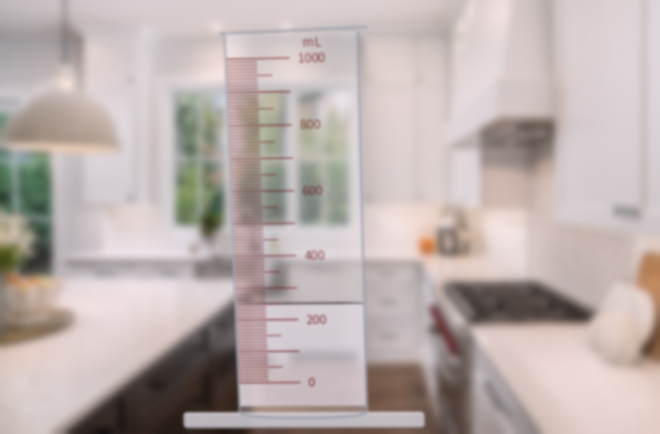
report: 250 (mL)
